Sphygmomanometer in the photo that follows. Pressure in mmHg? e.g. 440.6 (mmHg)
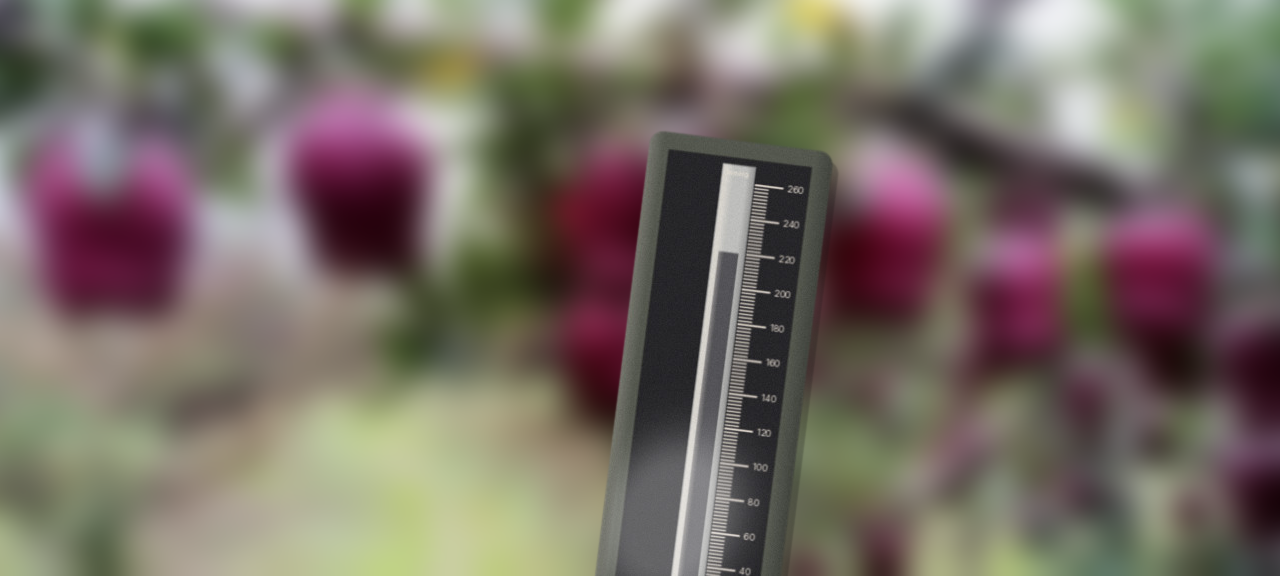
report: 220 (mmHg)
